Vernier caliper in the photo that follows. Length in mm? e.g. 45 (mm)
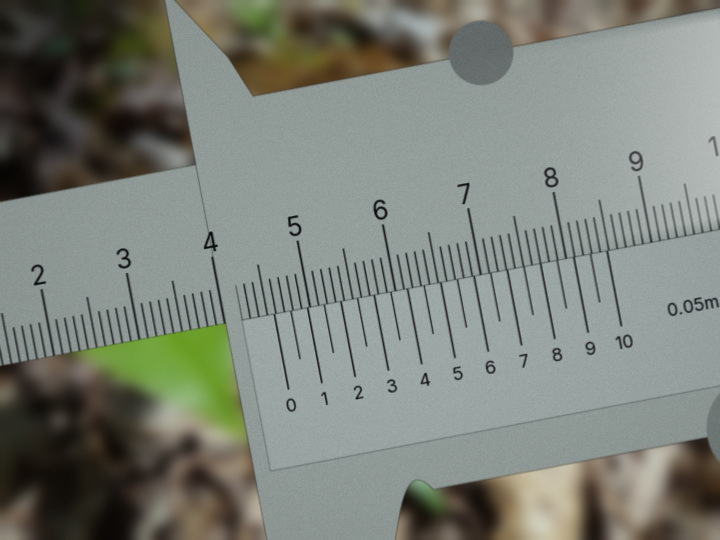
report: 45.8 (mm)
